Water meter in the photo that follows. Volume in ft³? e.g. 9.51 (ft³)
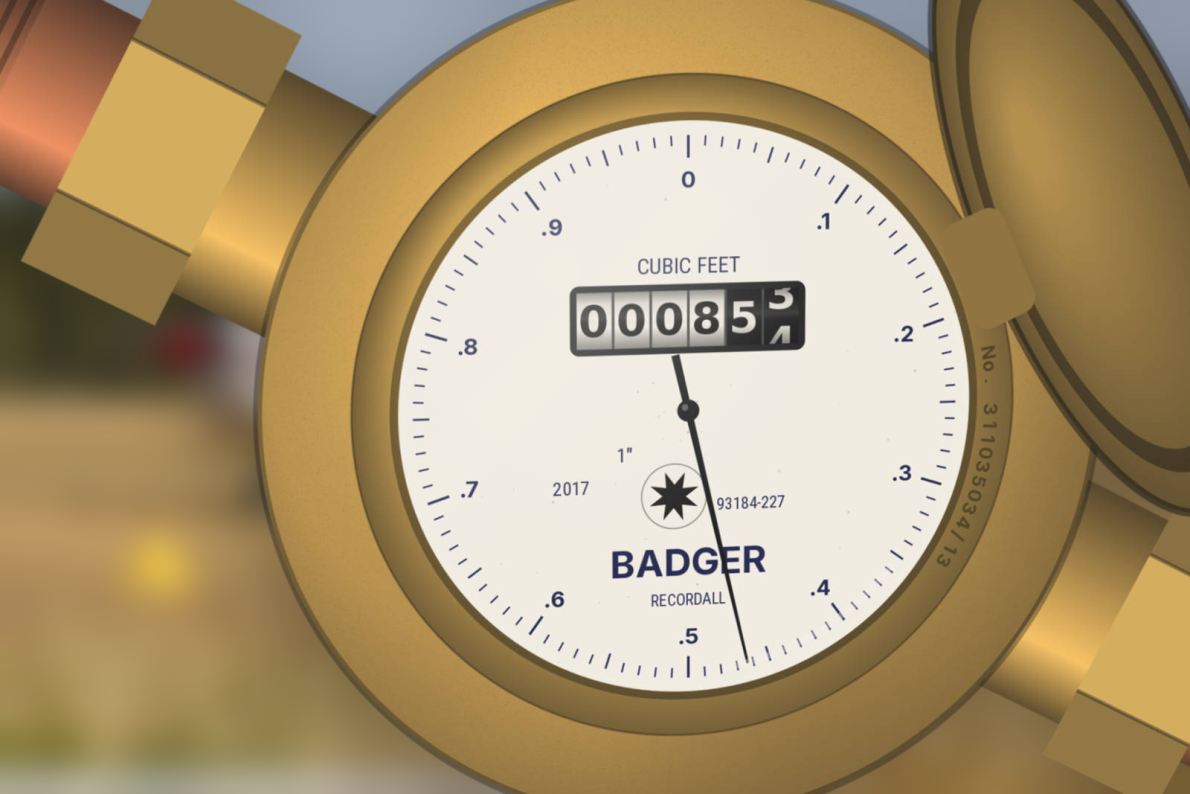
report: 853.46 (ft³)
